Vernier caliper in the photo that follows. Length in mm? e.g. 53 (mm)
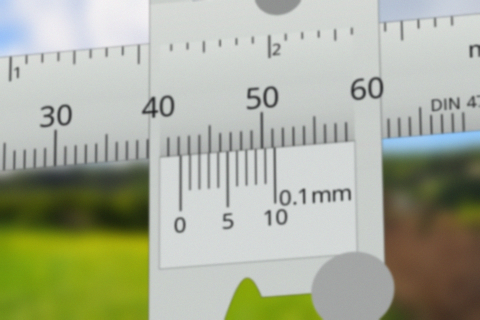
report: 42.2 (mm)
